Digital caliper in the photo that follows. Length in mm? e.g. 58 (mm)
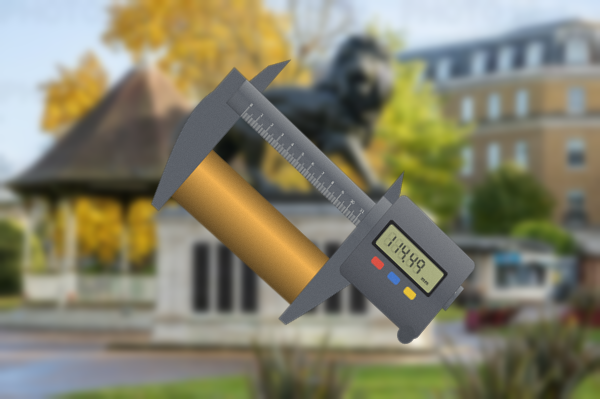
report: 114.49 (mm)
